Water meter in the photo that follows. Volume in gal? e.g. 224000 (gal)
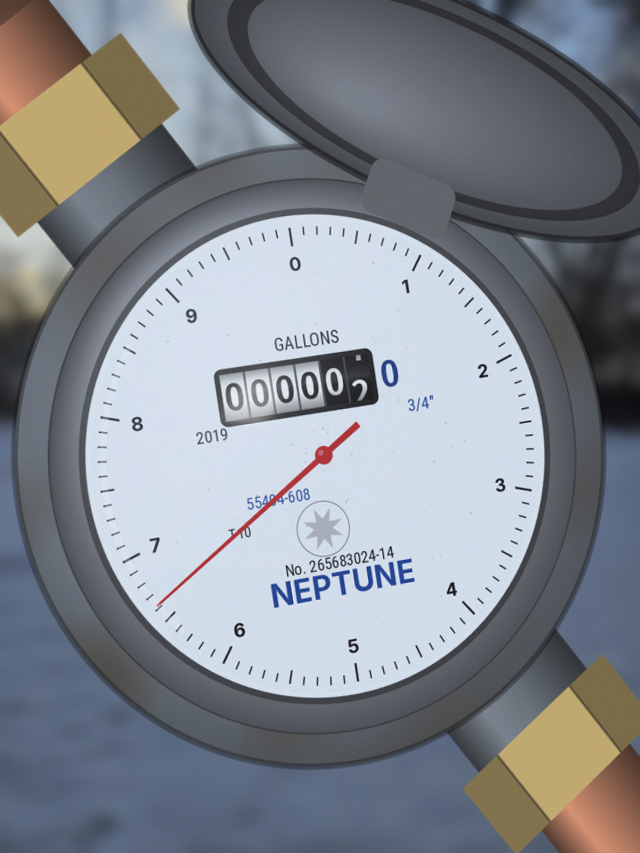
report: 16.6 (gal)
